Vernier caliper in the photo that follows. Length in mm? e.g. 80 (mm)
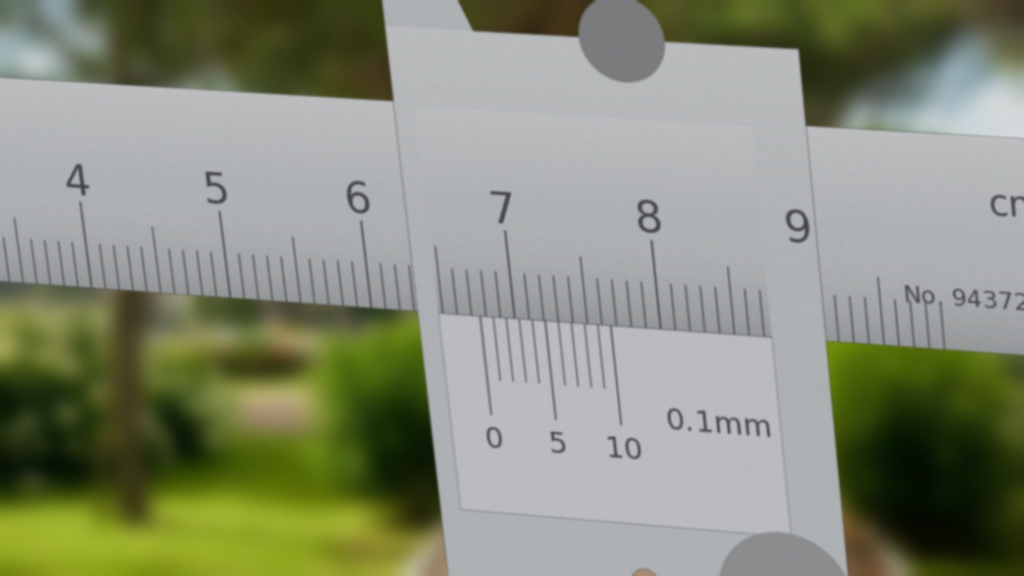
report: 67.6 (mm)
